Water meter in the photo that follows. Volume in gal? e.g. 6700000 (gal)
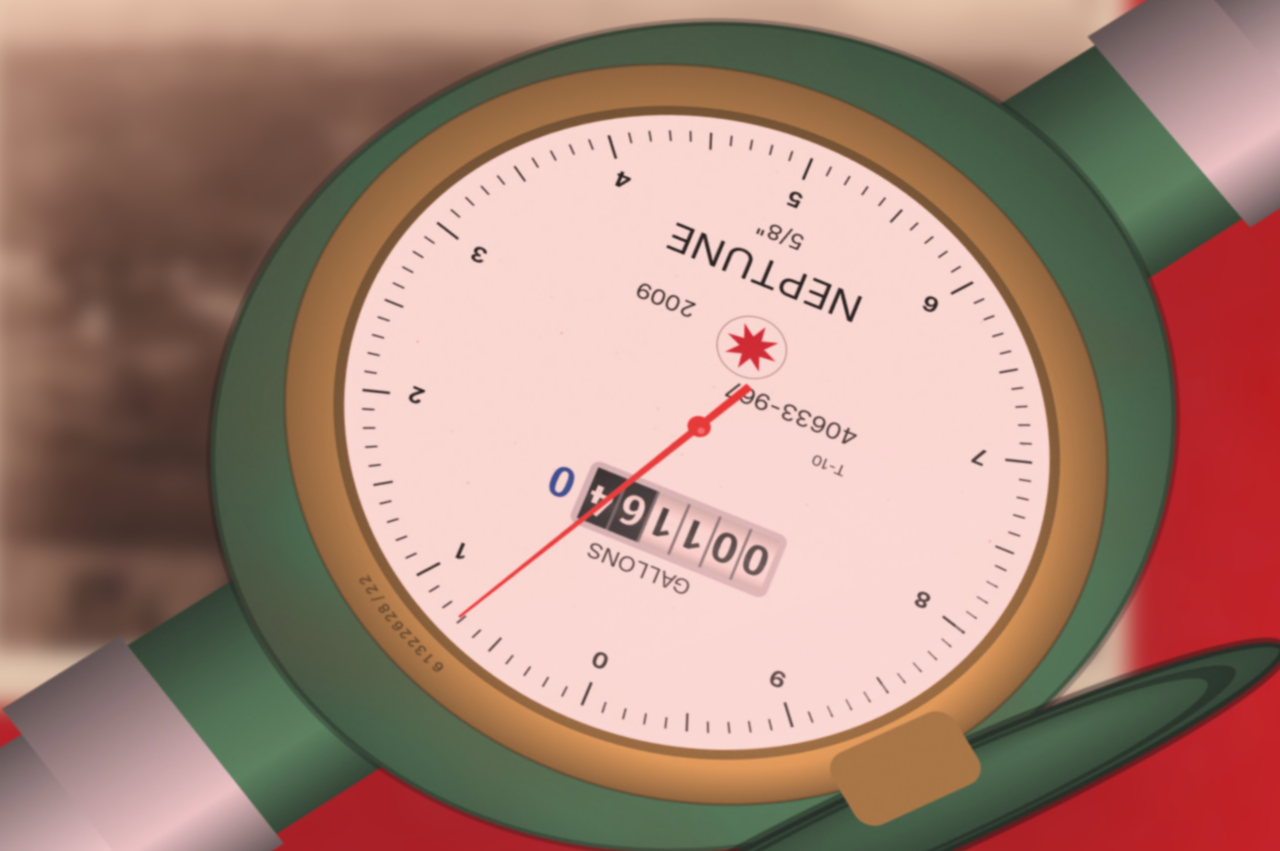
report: 11640.7 (gal)
